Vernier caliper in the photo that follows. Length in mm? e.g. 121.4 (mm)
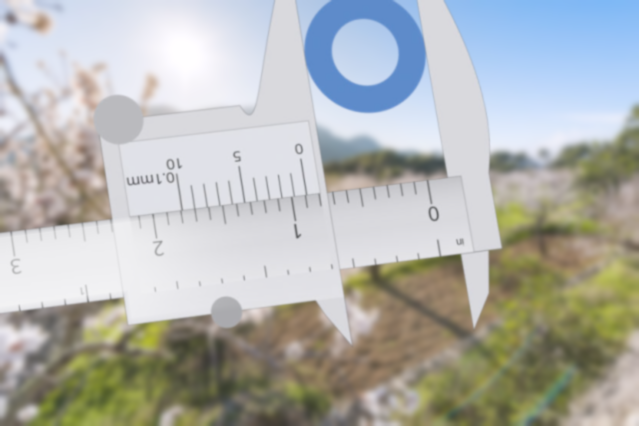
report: 8.9 (mm)
